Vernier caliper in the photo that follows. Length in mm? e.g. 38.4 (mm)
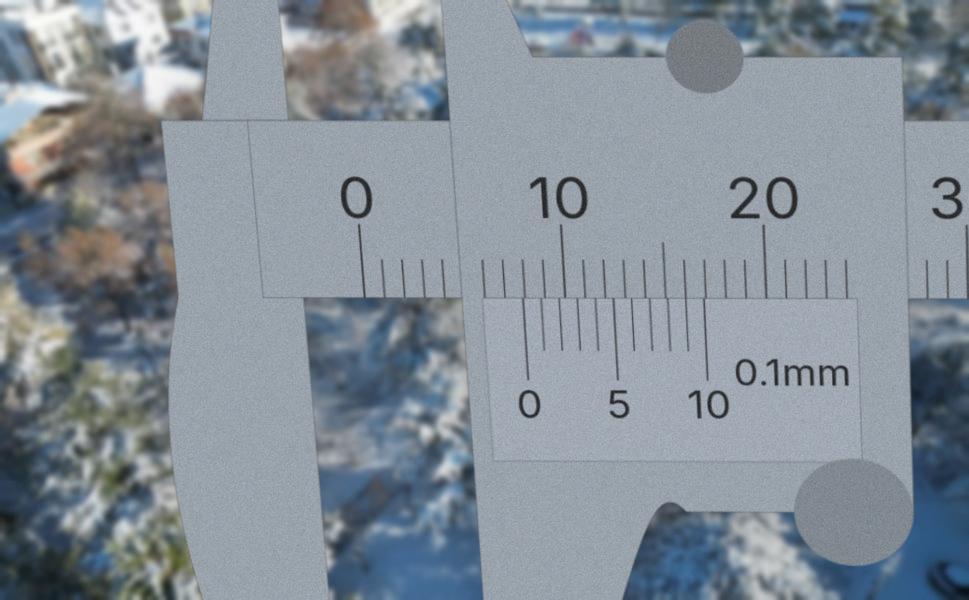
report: 7.9 (mm)
